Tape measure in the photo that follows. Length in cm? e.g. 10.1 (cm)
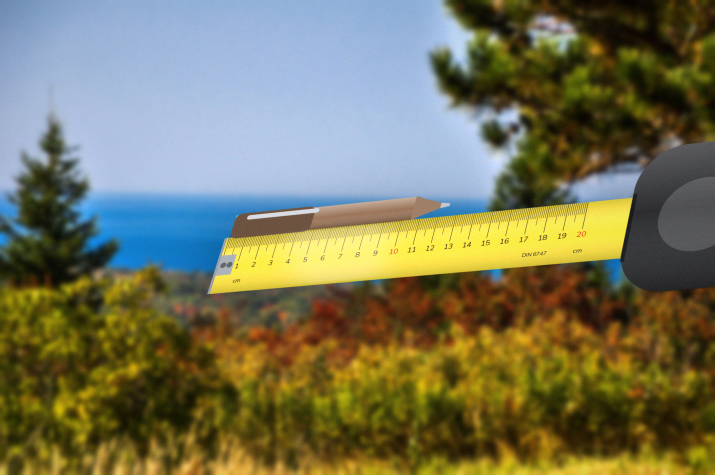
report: 12.5 (cm)
